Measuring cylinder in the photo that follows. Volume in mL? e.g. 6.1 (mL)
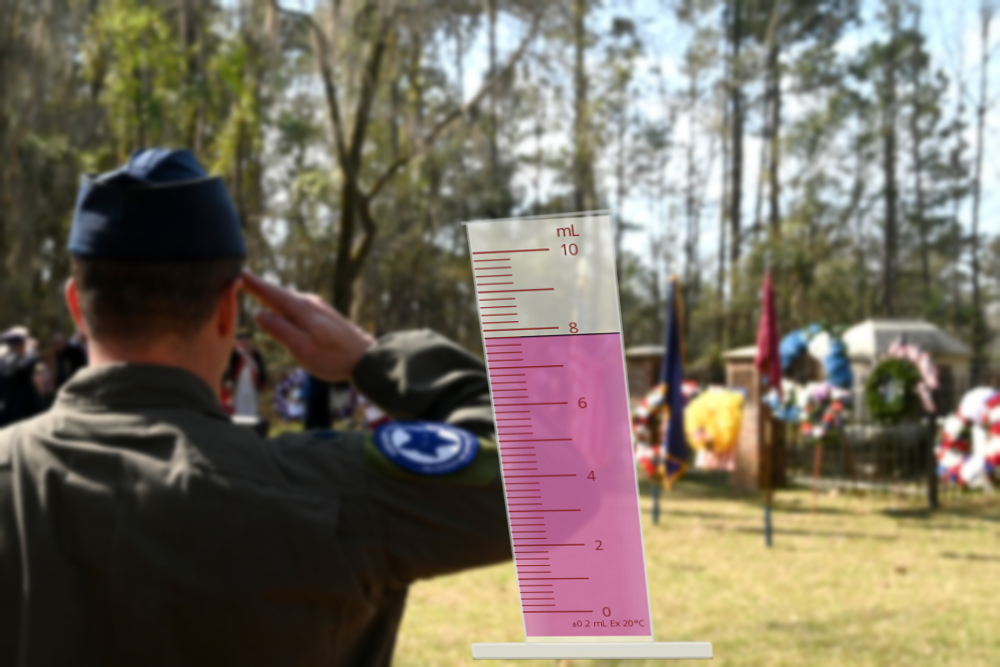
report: 7.8 (mL)
